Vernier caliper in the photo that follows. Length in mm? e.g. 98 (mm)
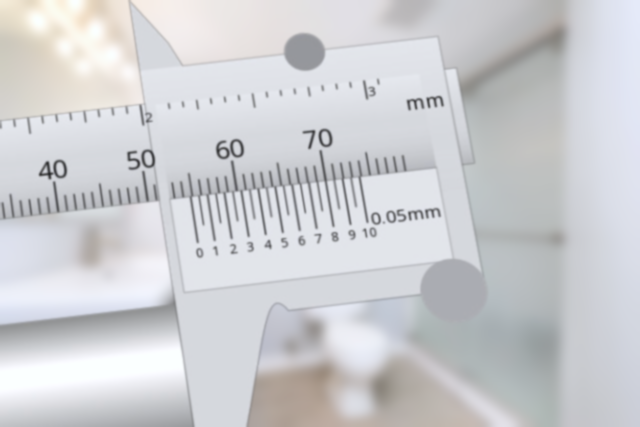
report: 54.8 (mm)
